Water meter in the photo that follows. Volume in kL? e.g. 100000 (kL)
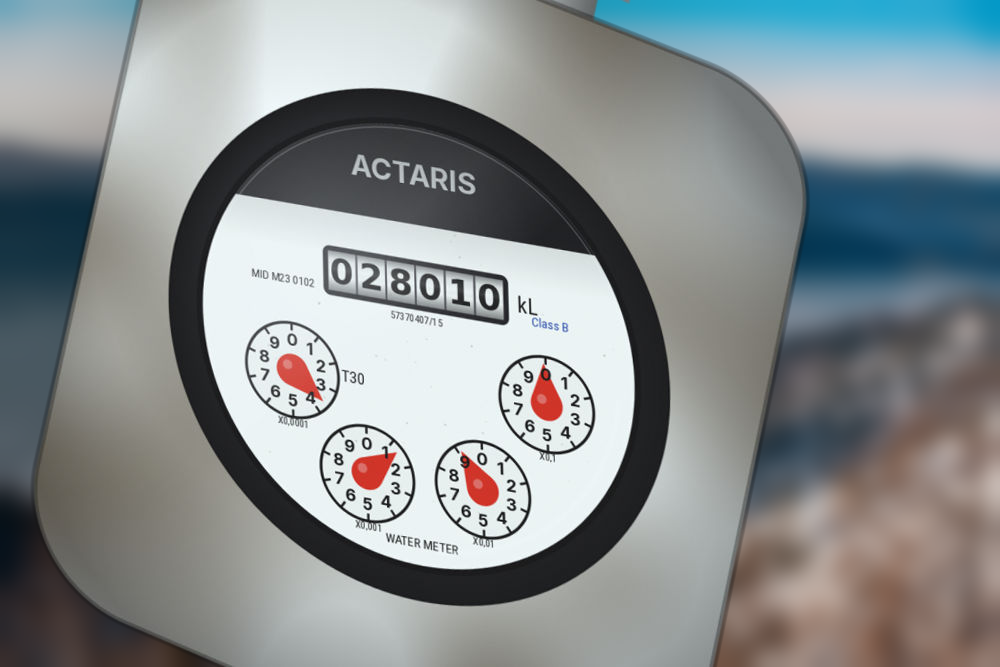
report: 28009.9913 (kL)
